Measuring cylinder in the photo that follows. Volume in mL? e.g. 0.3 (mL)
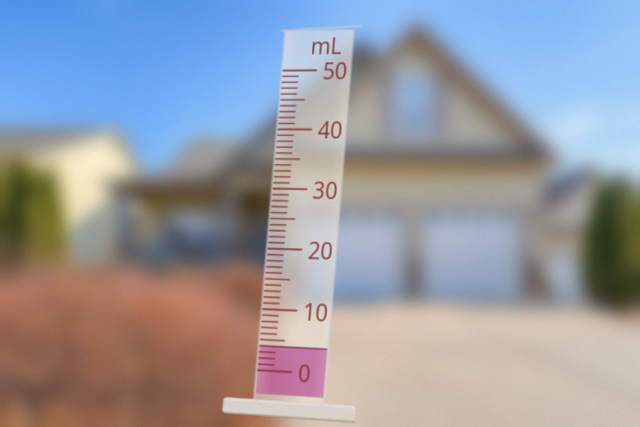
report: 4 (mL)
